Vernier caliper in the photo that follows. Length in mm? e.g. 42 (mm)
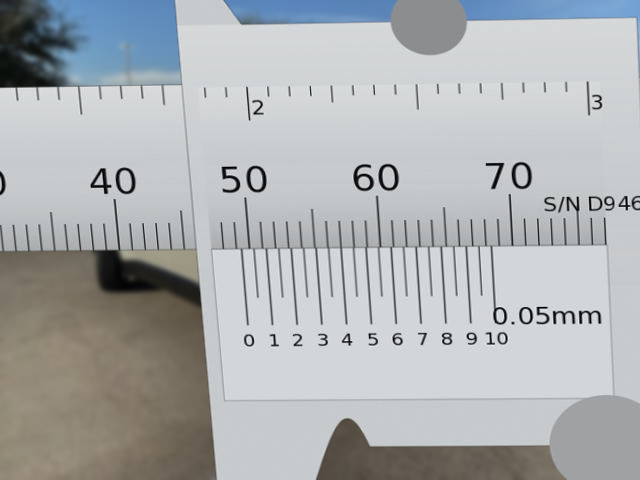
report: 49.4 (mm)
